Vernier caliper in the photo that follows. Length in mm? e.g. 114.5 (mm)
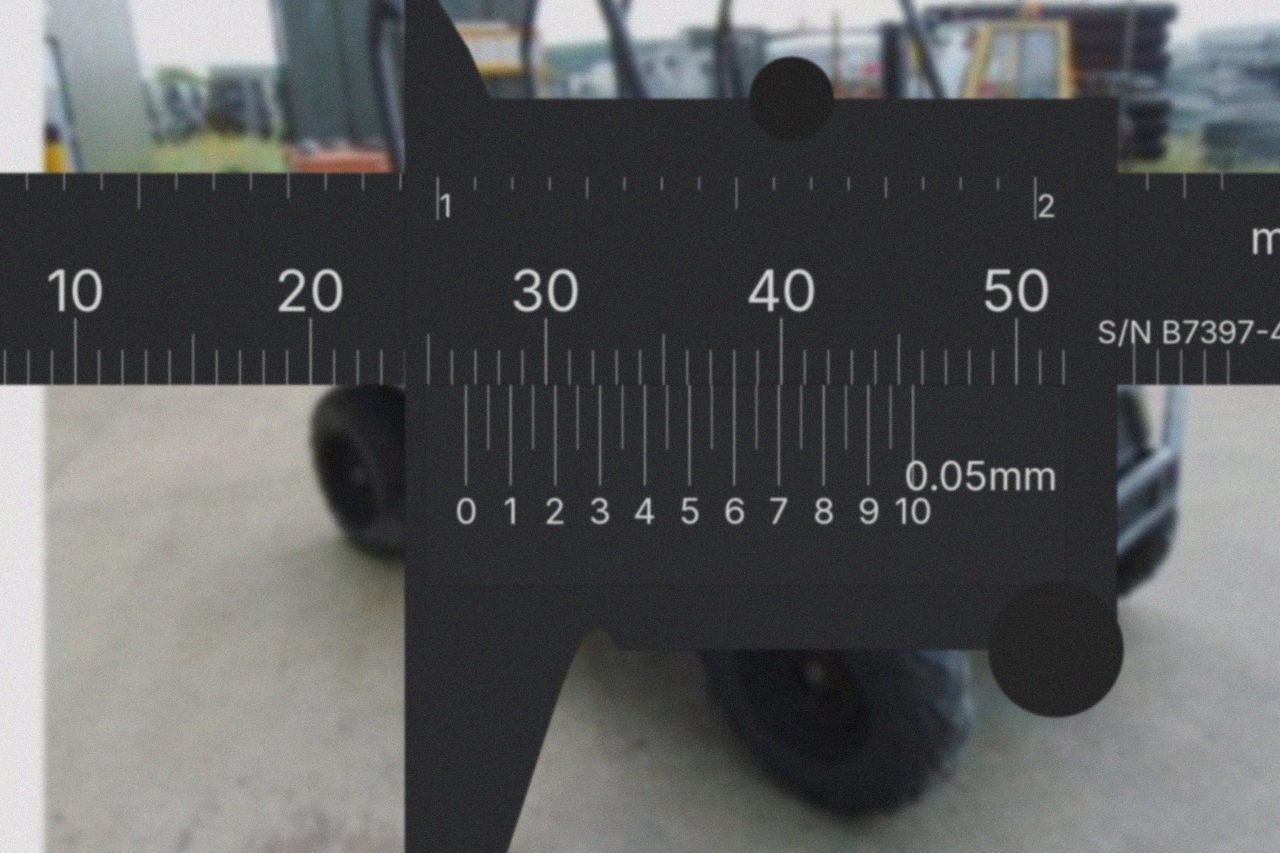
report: 26.6 (mm)
